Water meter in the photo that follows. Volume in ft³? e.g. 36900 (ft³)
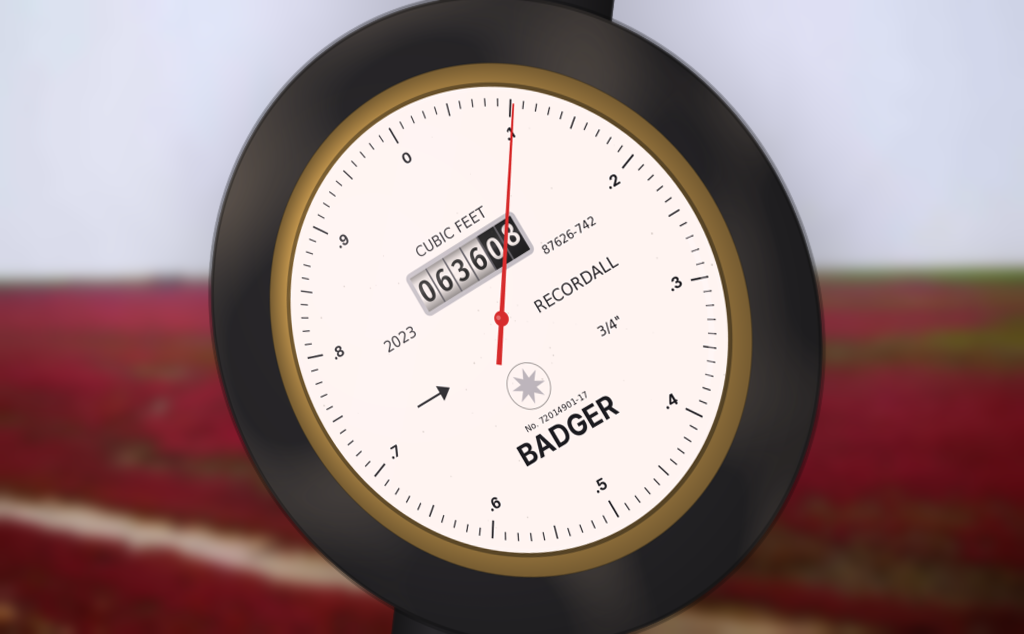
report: 63608.10 (ft³)
